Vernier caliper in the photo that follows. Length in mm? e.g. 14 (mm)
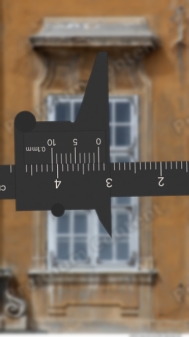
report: 32.0 (mm)
